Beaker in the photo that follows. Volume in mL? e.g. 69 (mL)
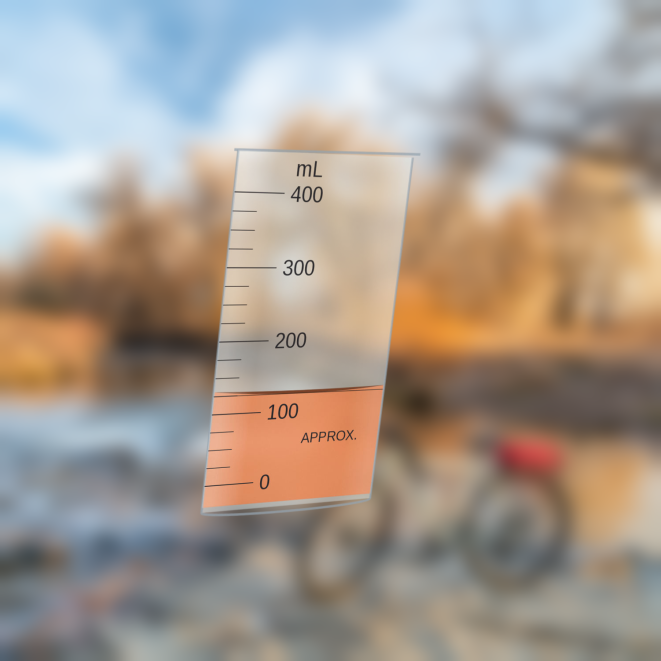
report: 125 (mL)
